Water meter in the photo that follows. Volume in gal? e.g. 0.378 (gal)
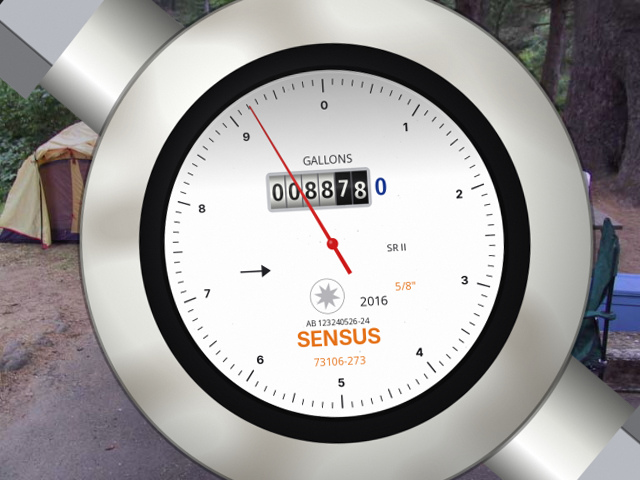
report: 88779.2 (gal)
